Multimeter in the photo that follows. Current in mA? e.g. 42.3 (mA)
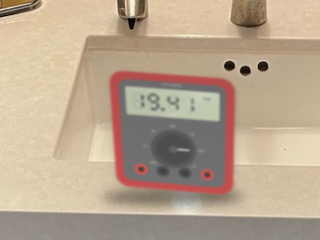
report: 19.41 (mA)
